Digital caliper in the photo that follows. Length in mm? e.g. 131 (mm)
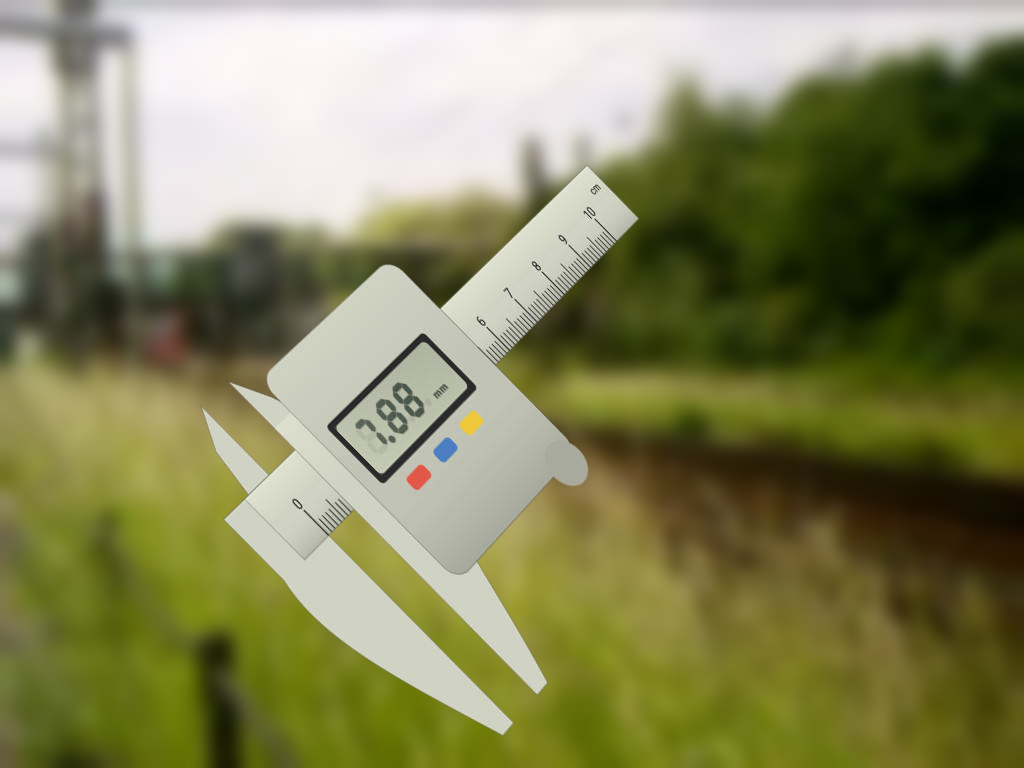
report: 7.88 (mm)
